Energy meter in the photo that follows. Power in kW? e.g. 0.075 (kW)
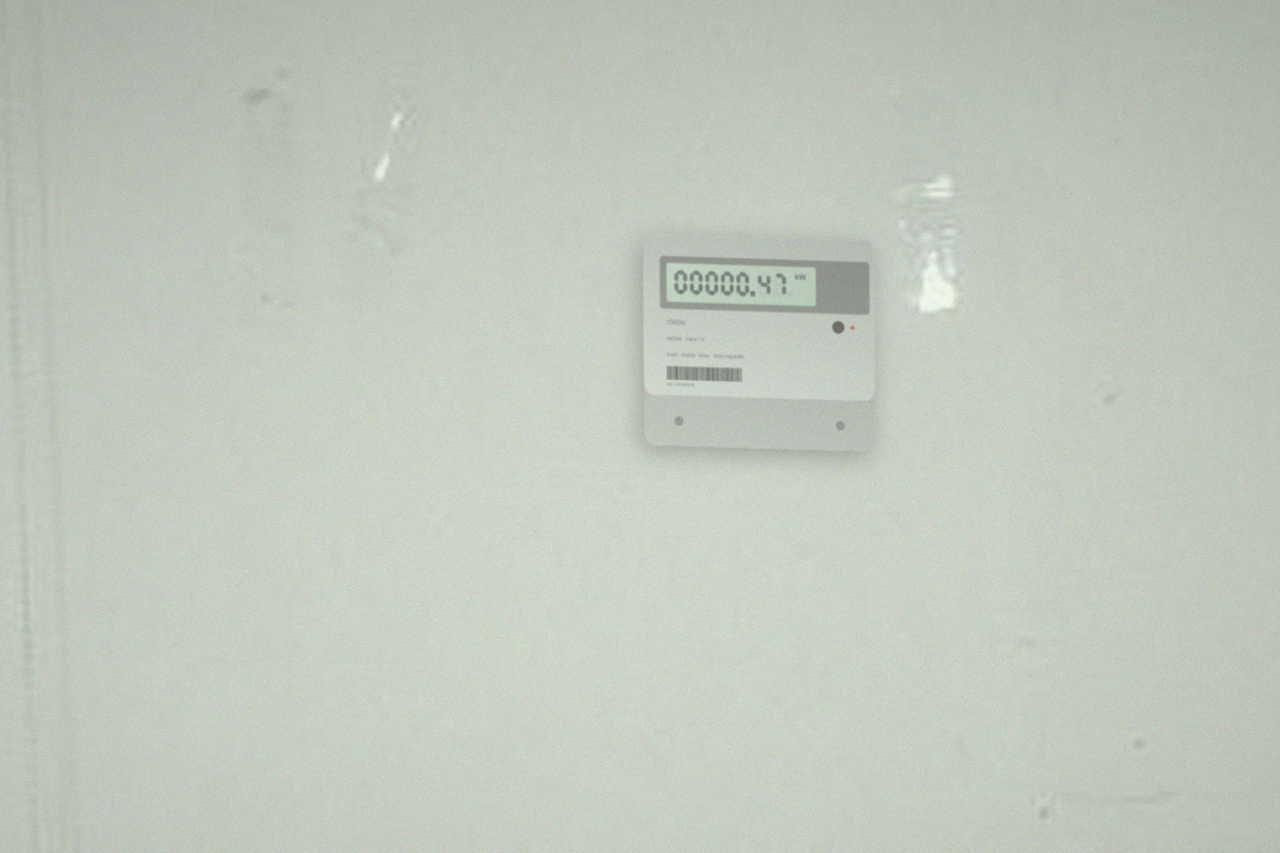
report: 0.47 (kW)
